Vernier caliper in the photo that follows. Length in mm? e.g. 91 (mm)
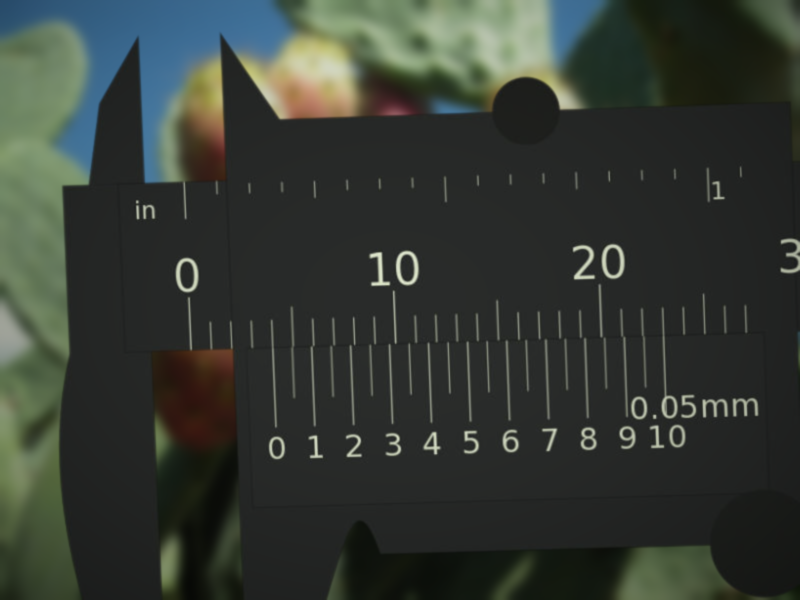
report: 4.0 (mm)
